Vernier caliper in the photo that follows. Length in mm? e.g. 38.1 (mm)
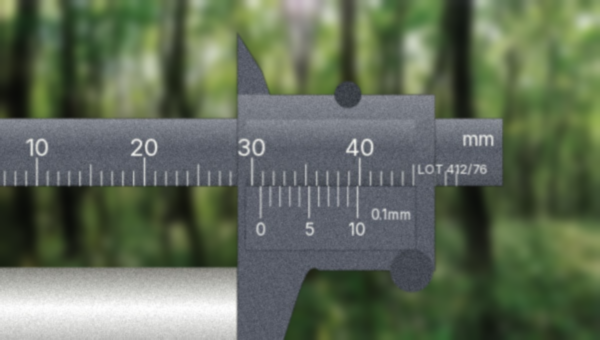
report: 30.8 (mm)
